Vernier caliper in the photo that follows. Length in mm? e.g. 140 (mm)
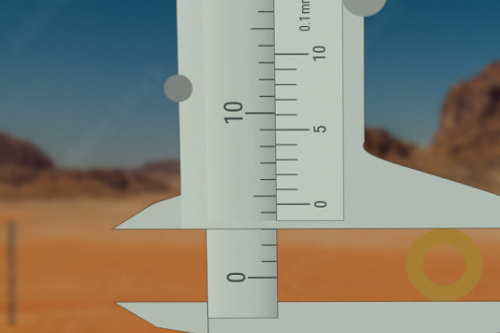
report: 4.5 (mm)
